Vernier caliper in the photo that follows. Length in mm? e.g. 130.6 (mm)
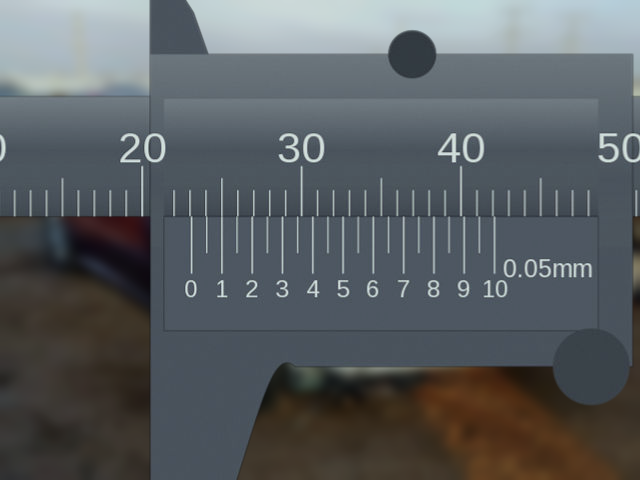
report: 23.1 (mm)
